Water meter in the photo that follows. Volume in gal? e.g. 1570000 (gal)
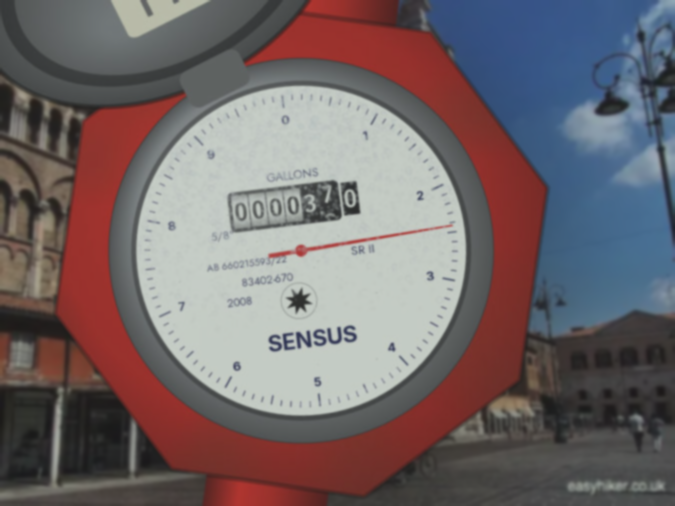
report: 372.4 (gal)
